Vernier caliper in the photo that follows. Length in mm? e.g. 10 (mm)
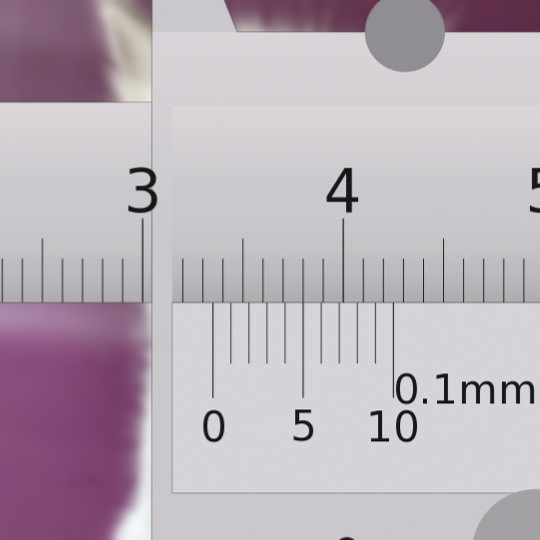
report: 33.5 (mm)
